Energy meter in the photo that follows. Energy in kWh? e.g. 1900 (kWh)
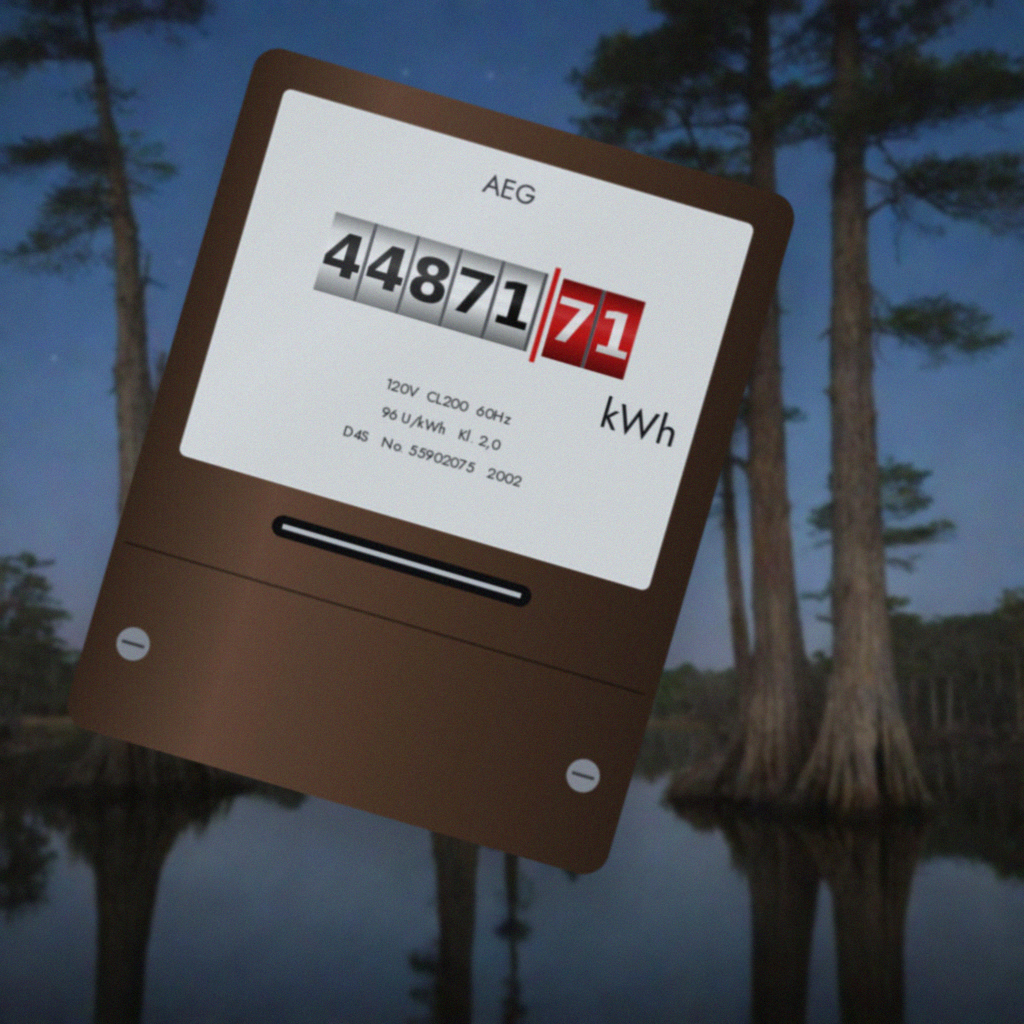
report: 44871.71 (kWh)
